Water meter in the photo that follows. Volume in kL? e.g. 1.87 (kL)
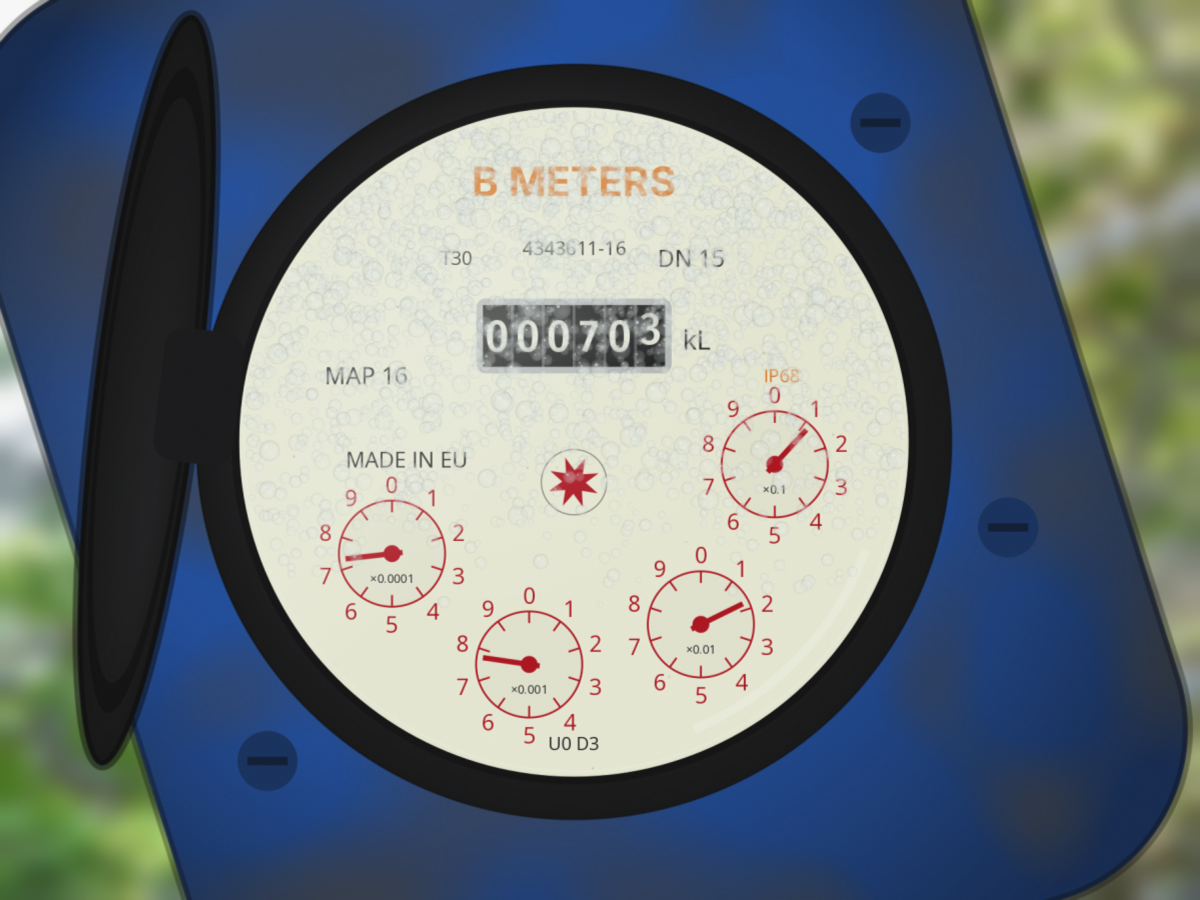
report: 703.1177 (kL)
